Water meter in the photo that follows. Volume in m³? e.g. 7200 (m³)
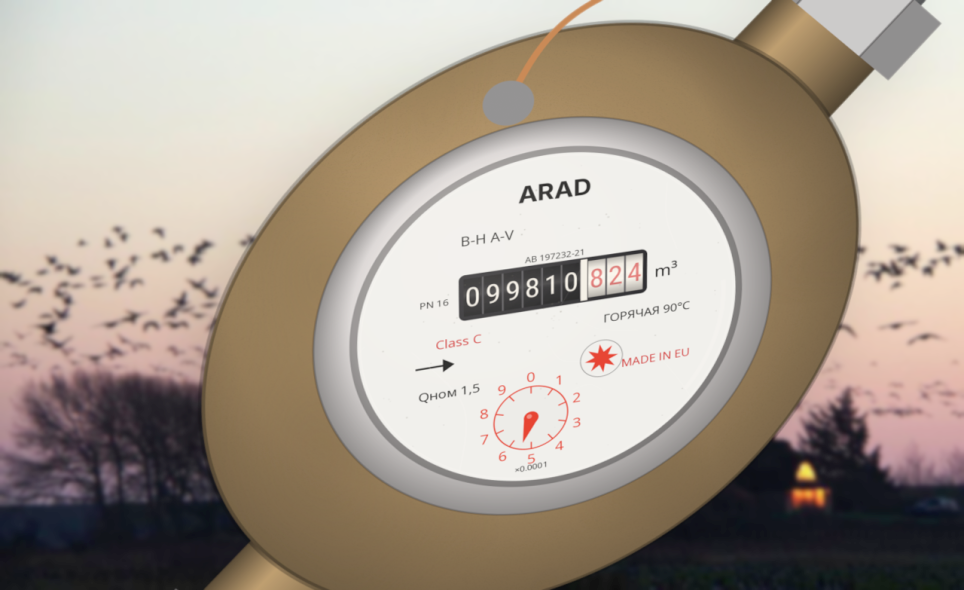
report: 99810.8245 (m³)
